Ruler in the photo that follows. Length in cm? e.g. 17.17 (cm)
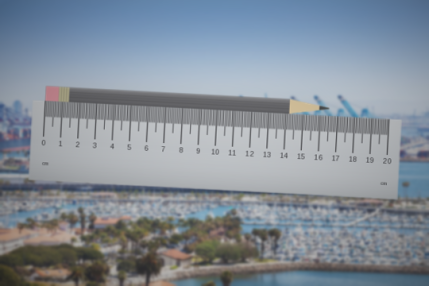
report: 16.5 (cm)
